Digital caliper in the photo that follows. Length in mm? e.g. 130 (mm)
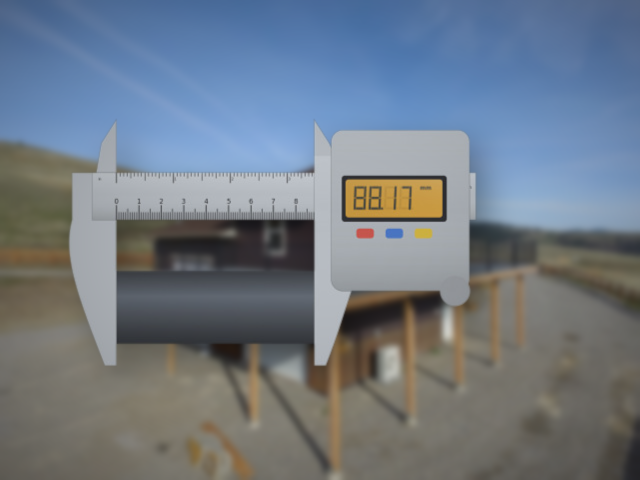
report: 88.17 (mm)
